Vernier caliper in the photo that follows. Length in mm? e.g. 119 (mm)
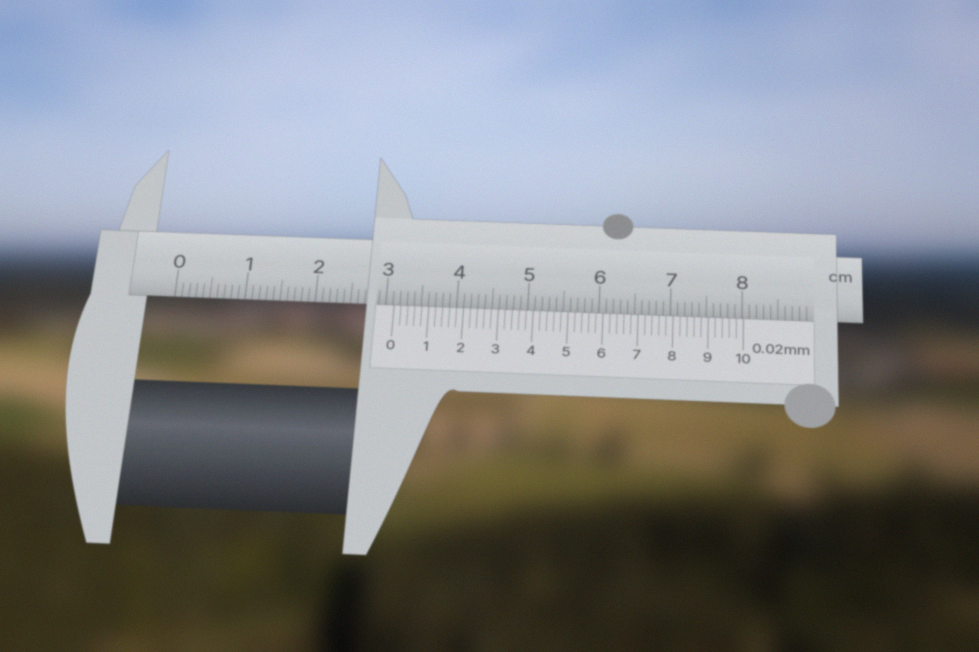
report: 31.2 (mm)
